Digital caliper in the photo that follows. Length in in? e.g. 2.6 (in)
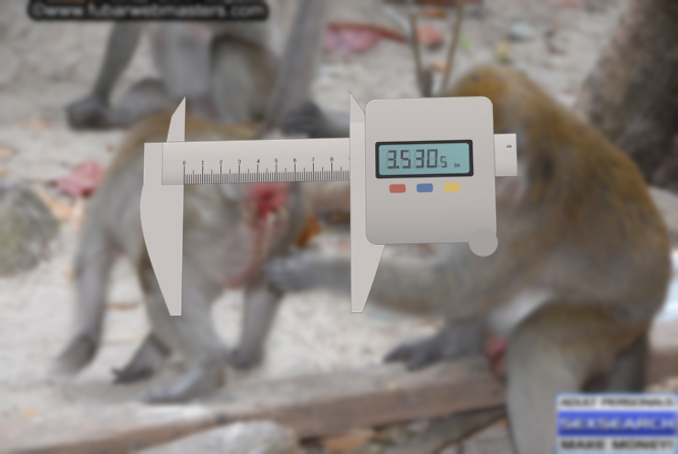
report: 3.5305 (in)
